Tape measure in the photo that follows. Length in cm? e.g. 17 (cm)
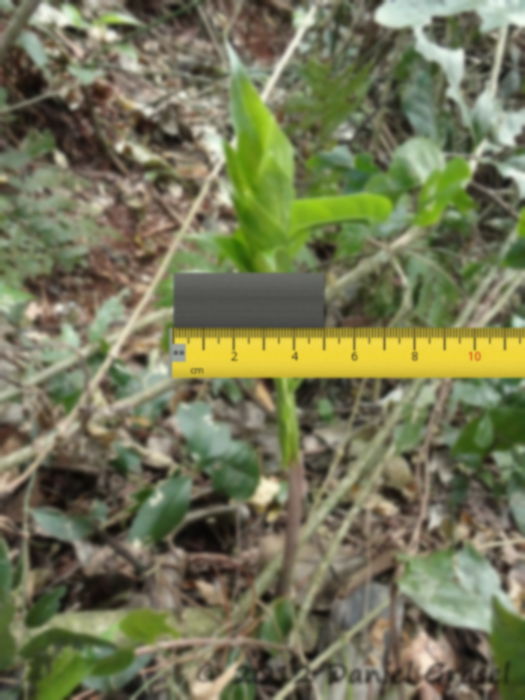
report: 5 (cm)
